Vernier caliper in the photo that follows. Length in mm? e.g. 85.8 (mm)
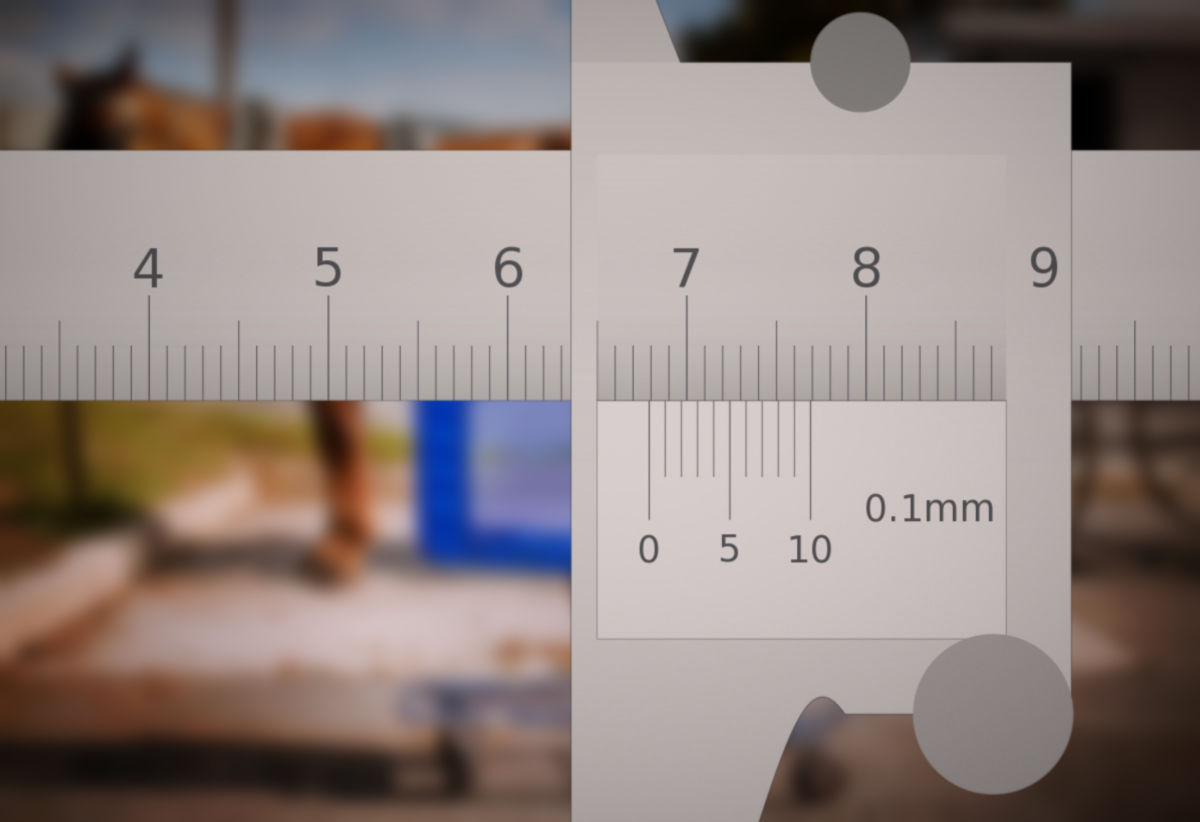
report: 67.9 (mm)
